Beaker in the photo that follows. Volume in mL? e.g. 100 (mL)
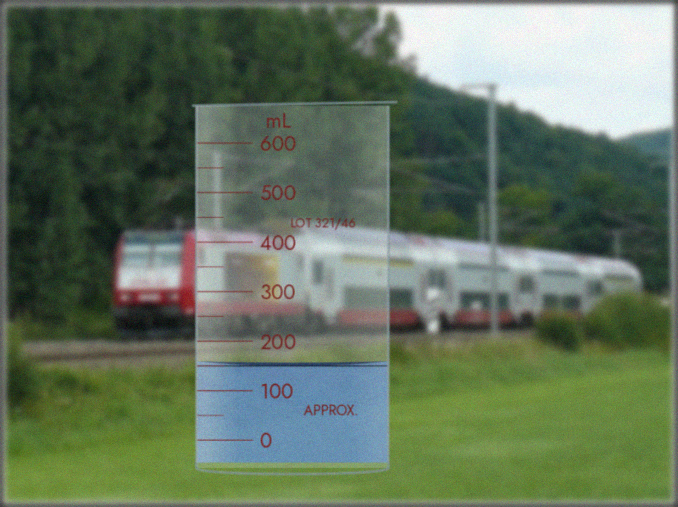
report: 150 (mL)
